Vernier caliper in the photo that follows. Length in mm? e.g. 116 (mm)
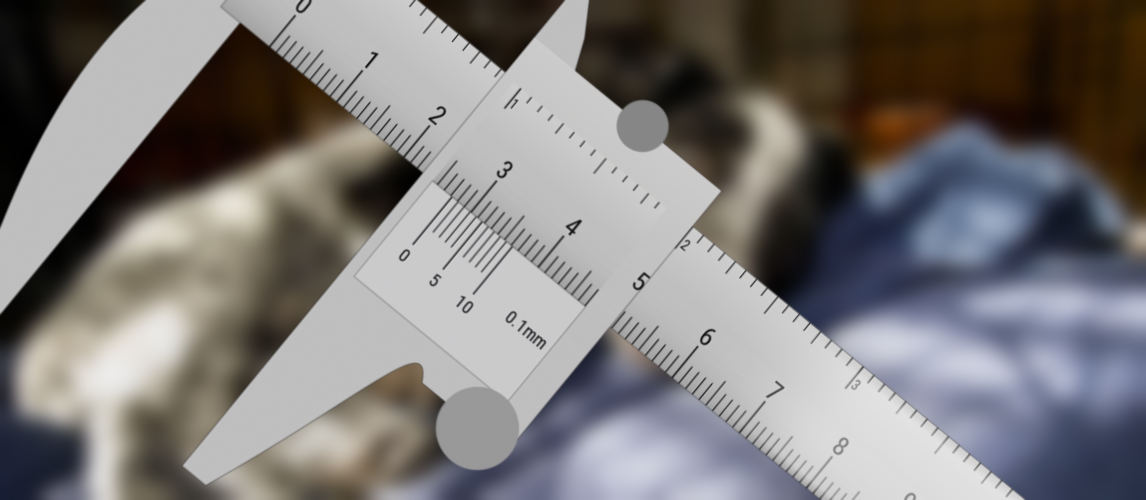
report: 27.2 (mm)
